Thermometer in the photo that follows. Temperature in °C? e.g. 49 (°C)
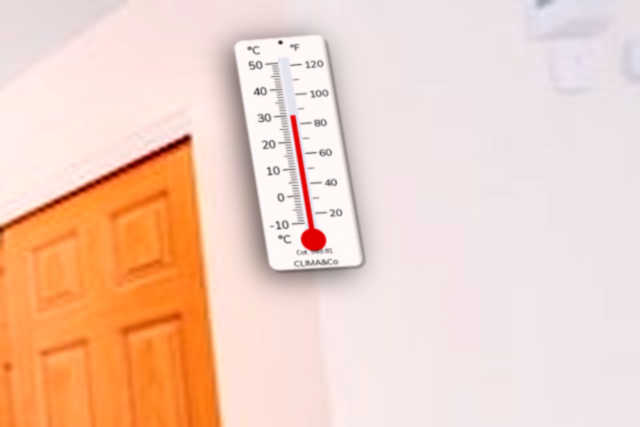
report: 30 (°C)
